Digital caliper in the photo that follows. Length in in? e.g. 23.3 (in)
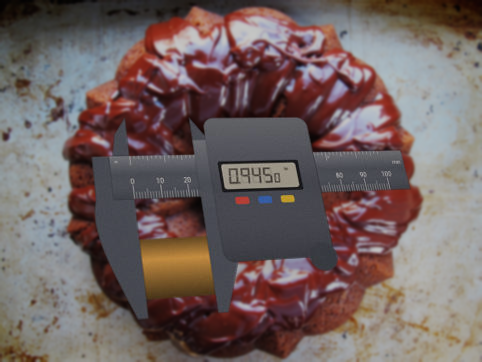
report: 0.9450 (in)
